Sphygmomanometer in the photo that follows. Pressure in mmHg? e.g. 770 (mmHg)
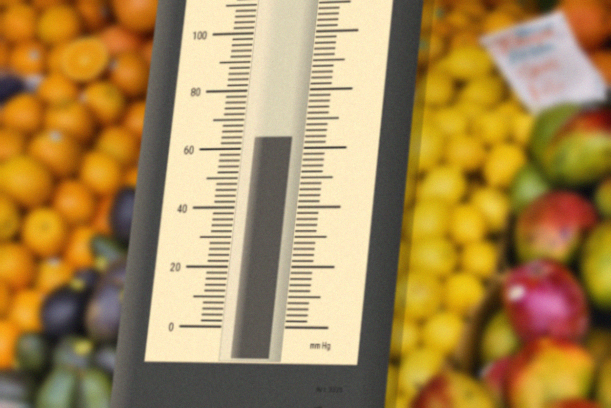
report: 64 (mmHg)
